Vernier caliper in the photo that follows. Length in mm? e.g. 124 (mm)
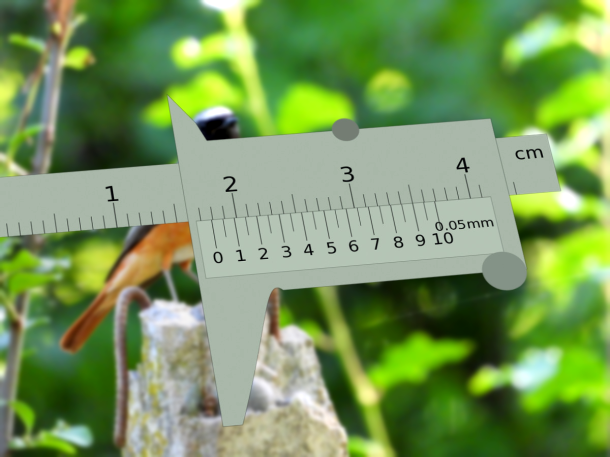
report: 17.9 (mm)
